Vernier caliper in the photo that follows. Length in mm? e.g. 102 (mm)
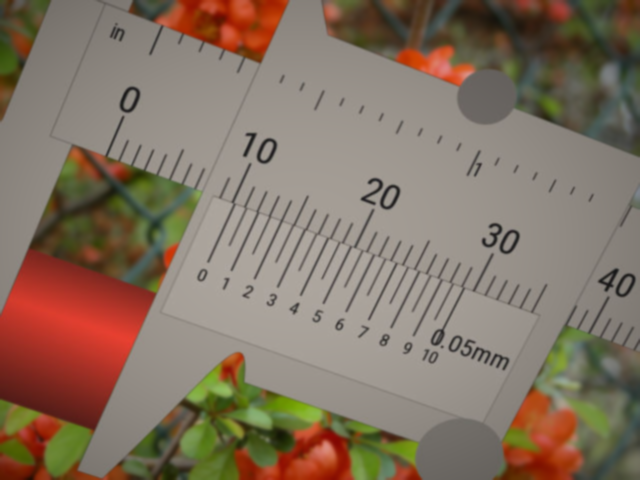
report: 10.2 (mm)
